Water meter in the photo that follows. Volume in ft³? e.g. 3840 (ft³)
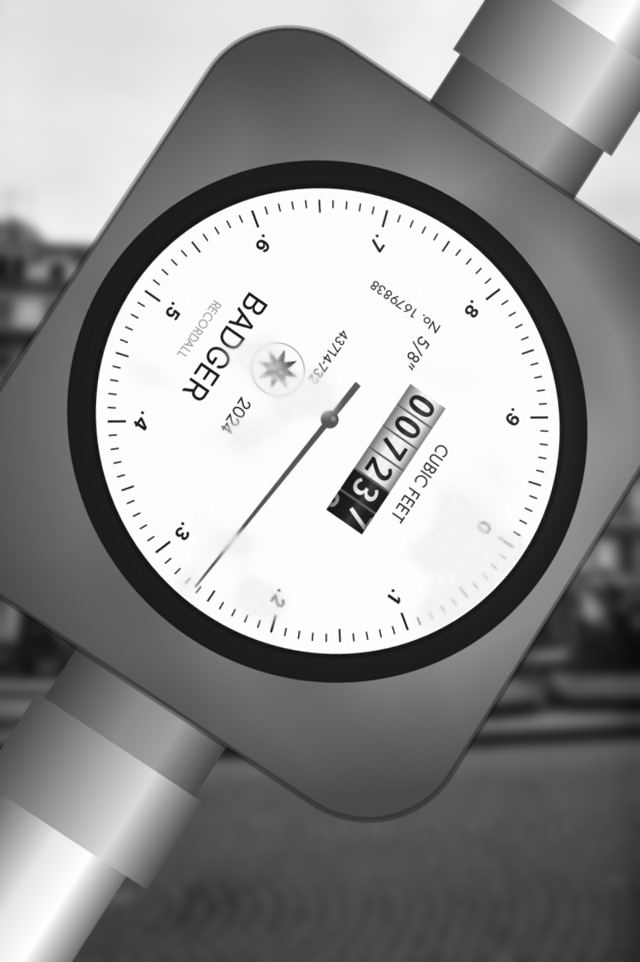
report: 7237.26 (ft³)
